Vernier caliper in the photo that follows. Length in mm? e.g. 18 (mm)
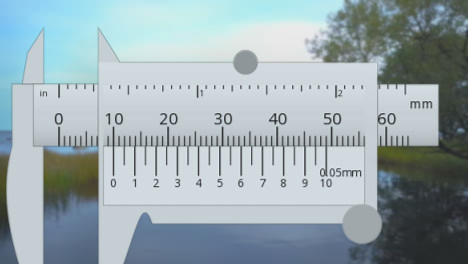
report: 10.0 (mm)
